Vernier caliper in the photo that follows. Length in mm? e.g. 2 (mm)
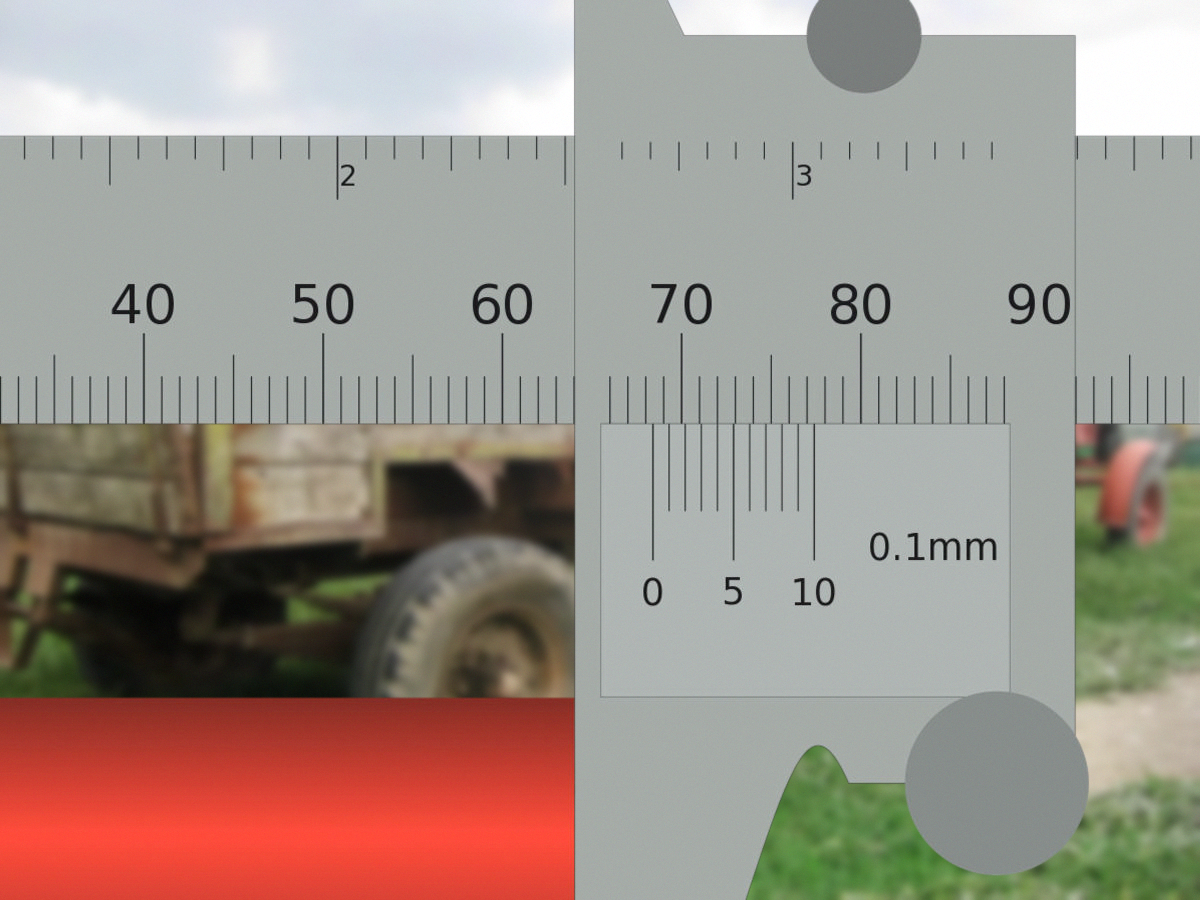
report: 68.4 (mm)
